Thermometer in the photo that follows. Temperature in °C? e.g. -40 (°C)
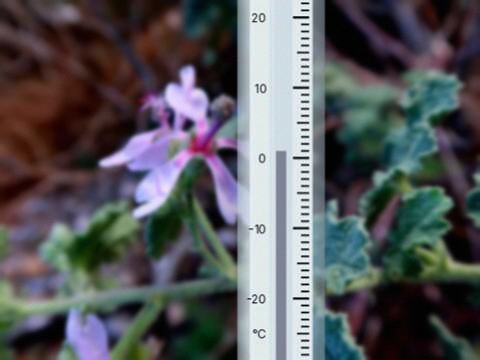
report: 1 (°C)
